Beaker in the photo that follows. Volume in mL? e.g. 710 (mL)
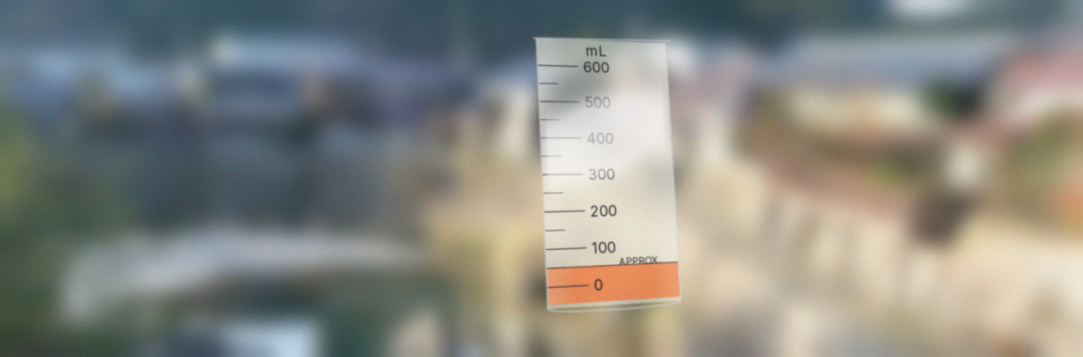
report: 50 (mL)
